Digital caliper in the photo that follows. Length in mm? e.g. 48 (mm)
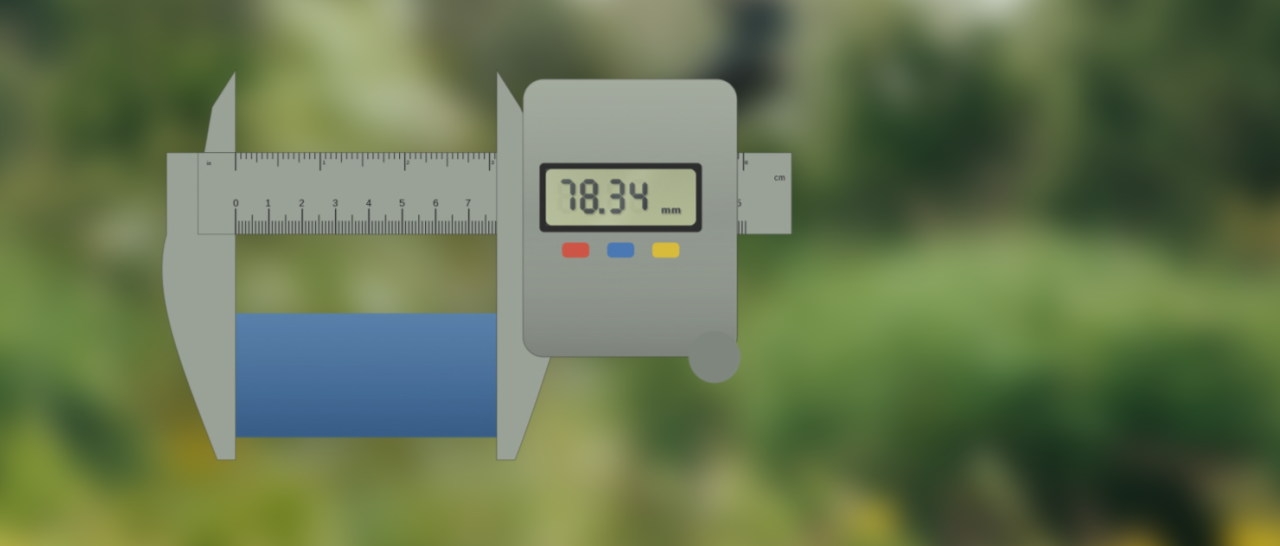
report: 78.34 (mm)
